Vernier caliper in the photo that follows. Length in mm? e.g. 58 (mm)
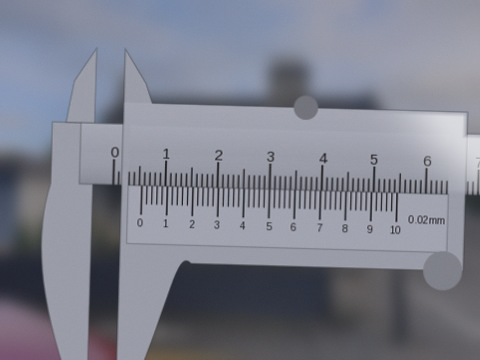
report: 5.5 (mm)
